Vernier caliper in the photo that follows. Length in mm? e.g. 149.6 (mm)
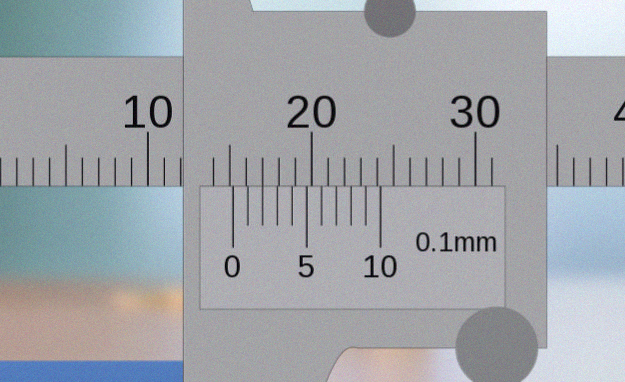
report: 15.2 (mm)
